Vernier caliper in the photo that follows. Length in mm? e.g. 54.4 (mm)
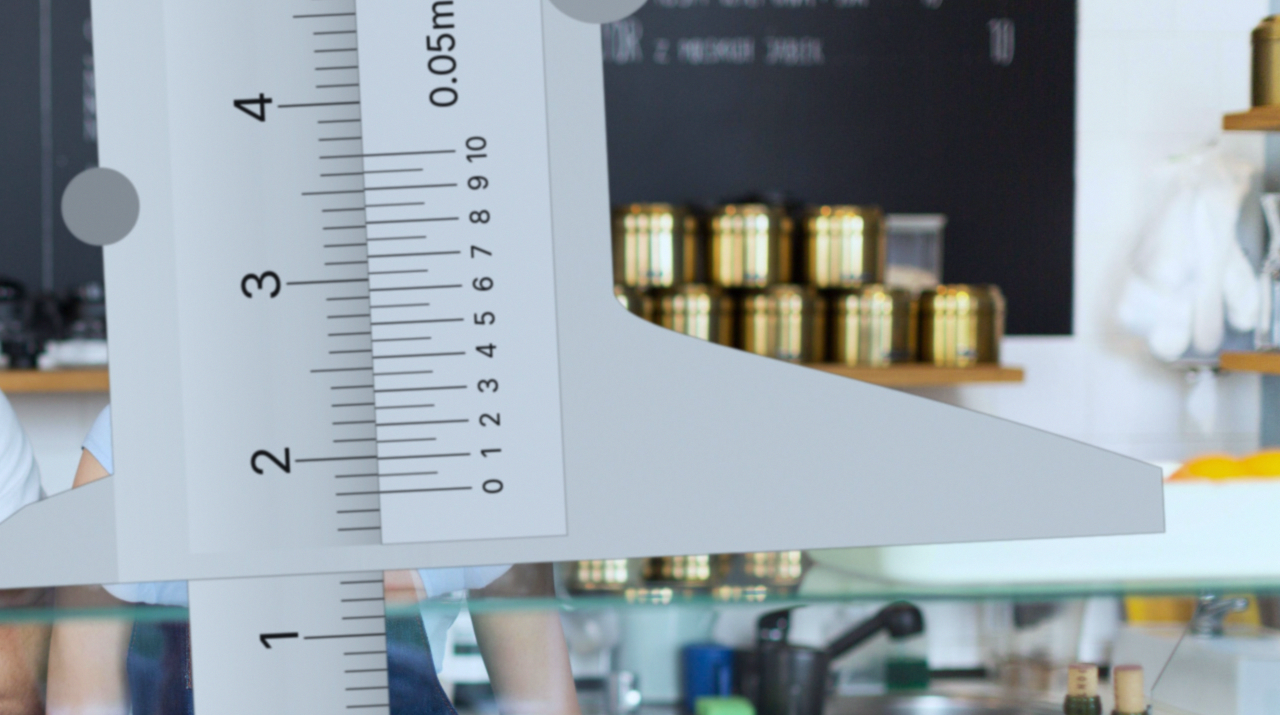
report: 18.0 (mm)
